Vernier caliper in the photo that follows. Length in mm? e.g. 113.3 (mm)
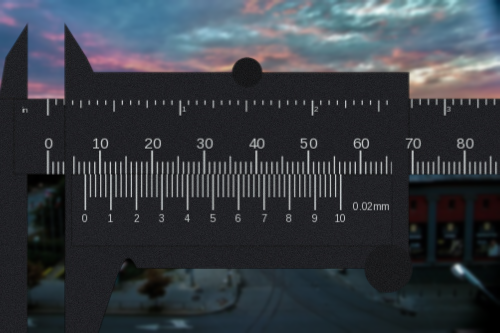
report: 7.2 (mm)
